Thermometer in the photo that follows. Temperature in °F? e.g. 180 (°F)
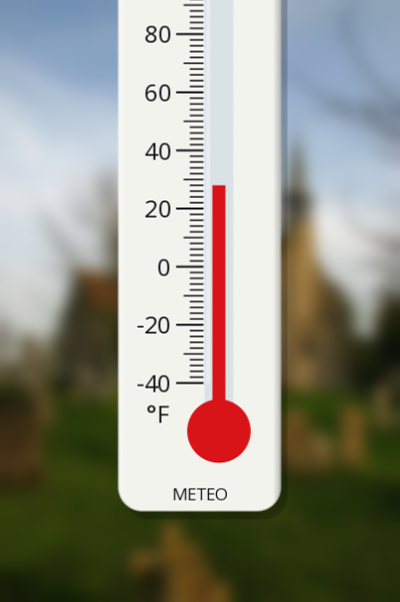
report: 28 (°F)
